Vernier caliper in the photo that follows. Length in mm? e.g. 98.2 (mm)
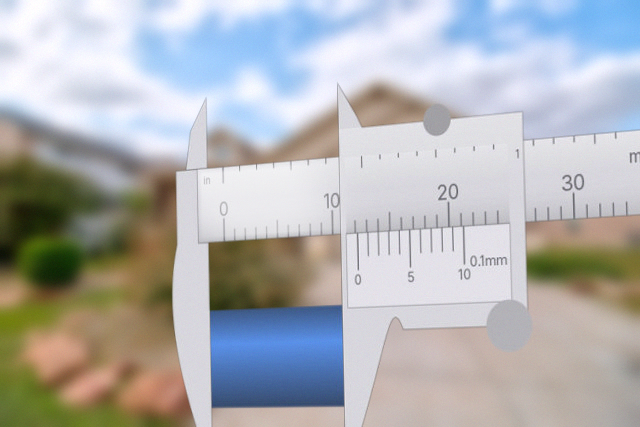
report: 12.2 (mm)
